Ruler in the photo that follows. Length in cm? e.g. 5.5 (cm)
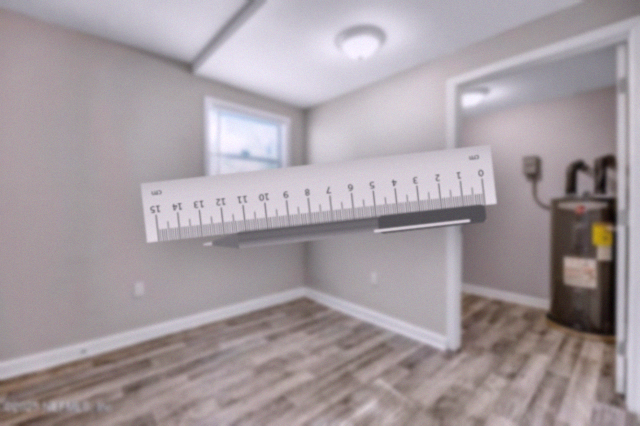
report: 13 (cm)
